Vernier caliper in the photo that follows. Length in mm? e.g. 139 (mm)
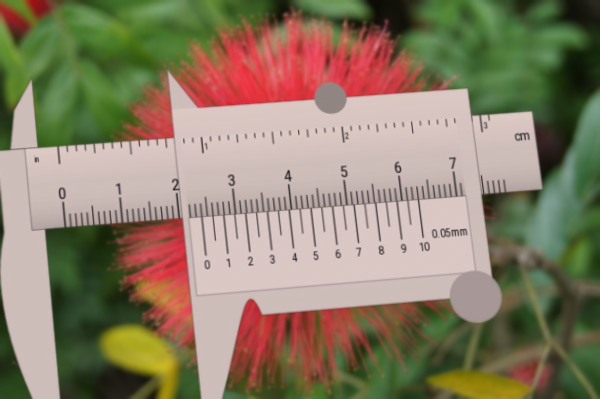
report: 24.0 (mm)
